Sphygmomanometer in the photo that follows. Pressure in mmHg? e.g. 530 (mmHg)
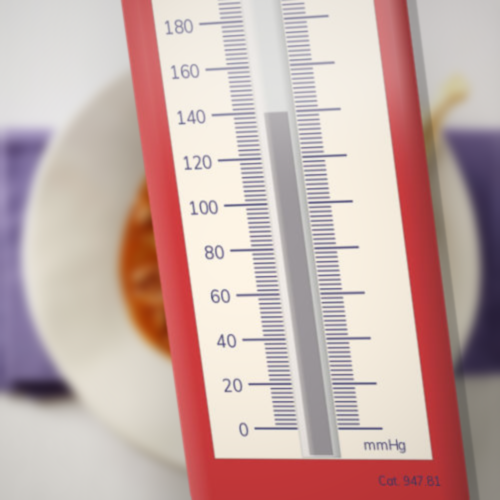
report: 140 (mmHg)
